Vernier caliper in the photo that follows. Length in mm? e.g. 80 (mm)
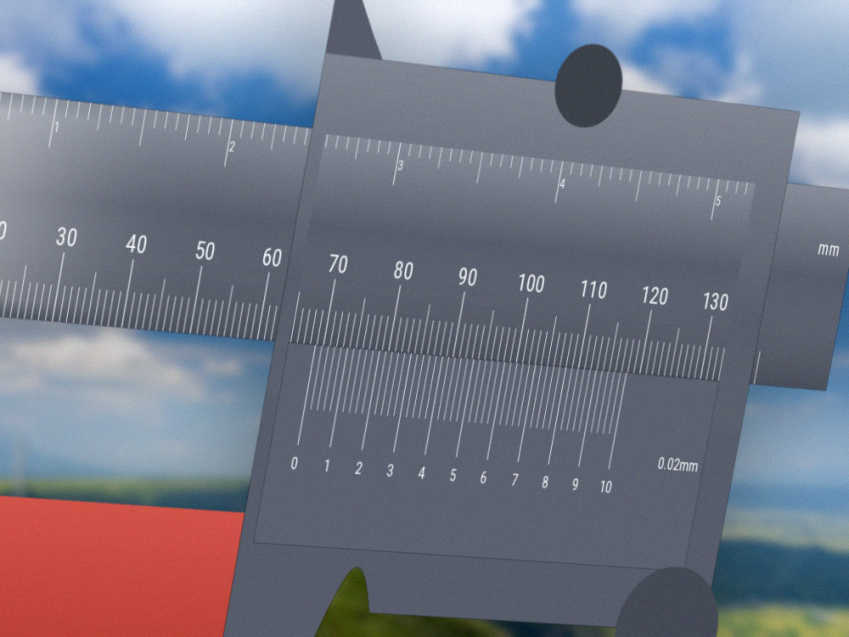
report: 68.8 (mm)
